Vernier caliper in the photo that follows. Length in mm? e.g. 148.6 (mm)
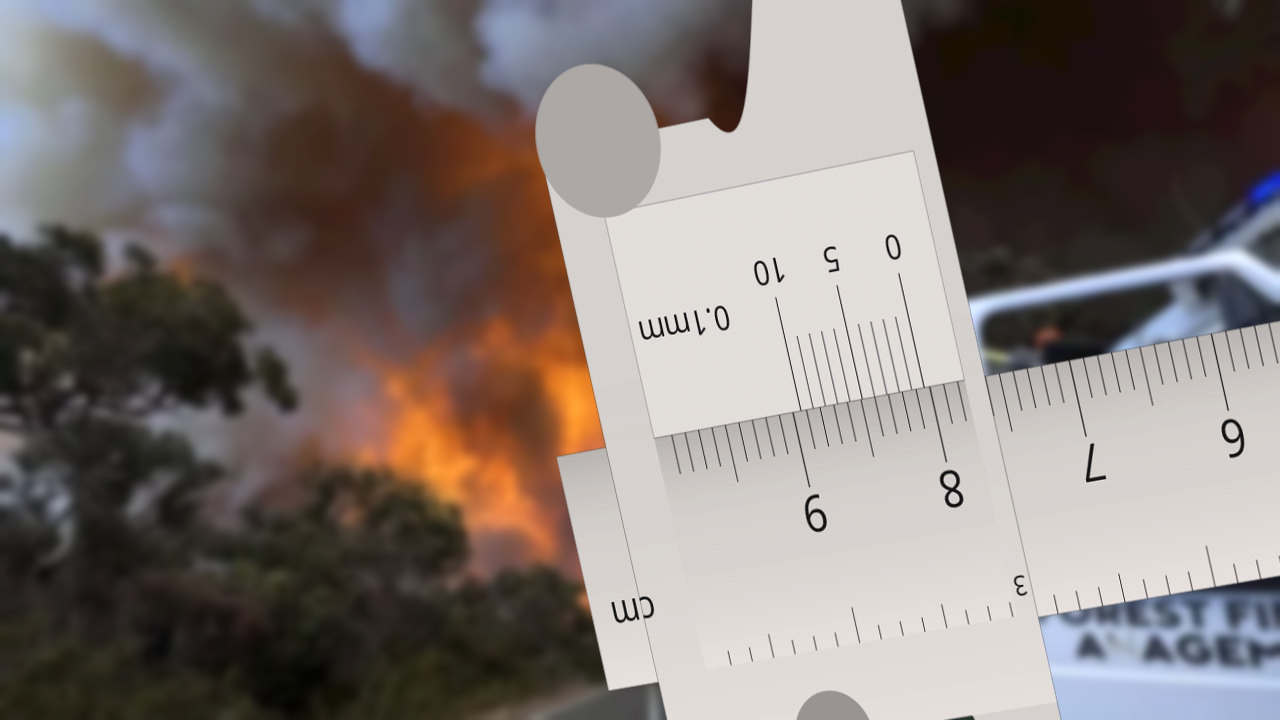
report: 80.4 (mm)
